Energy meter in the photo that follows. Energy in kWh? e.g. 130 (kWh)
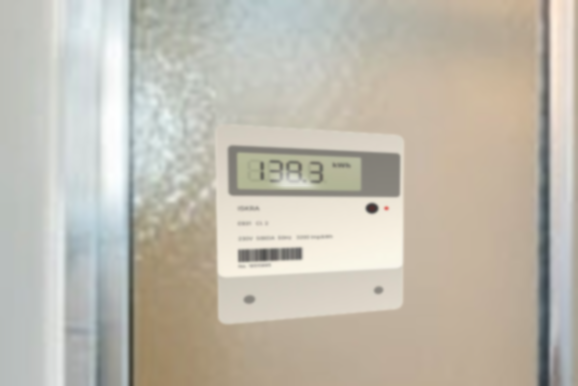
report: 138.3 (kWh)
